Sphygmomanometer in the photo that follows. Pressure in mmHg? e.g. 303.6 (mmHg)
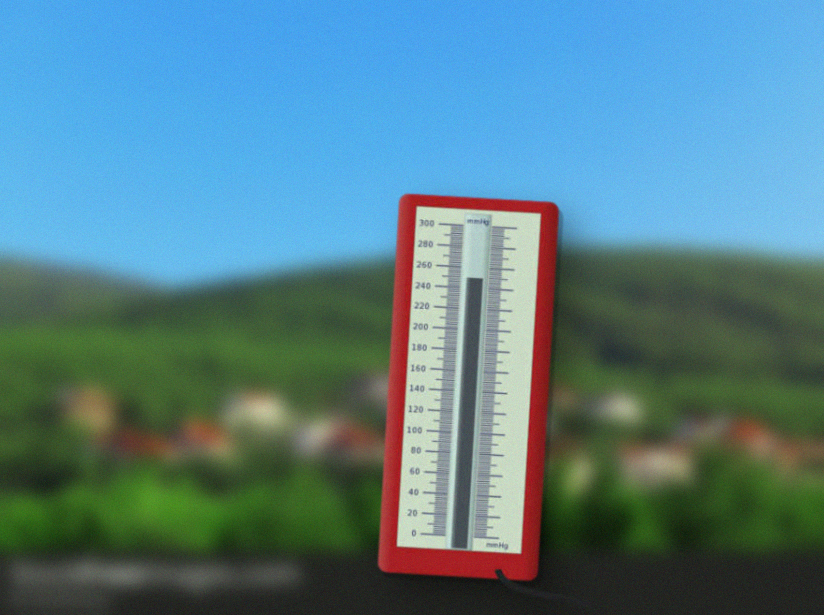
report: 250 (mmHg)
